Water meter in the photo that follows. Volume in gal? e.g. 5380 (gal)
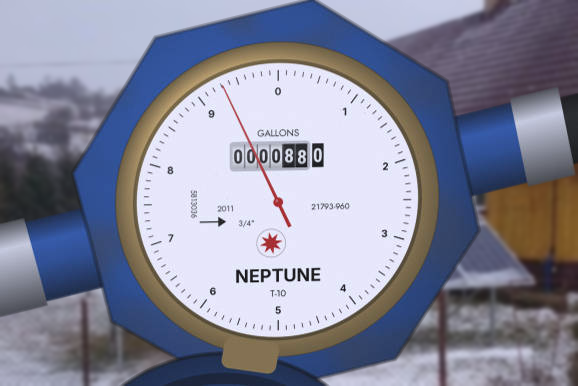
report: 879.3 (gal)
